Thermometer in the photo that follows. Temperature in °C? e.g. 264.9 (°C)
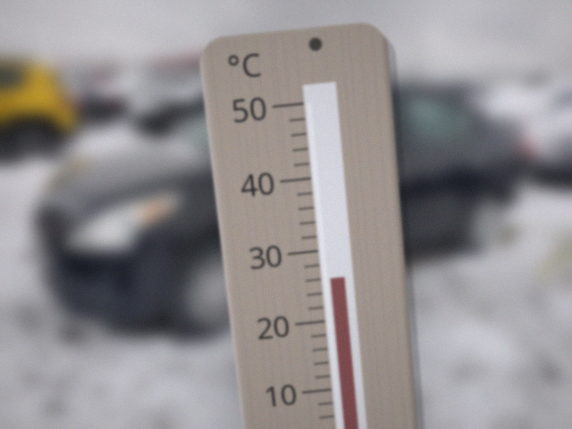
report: 26 (°C)
